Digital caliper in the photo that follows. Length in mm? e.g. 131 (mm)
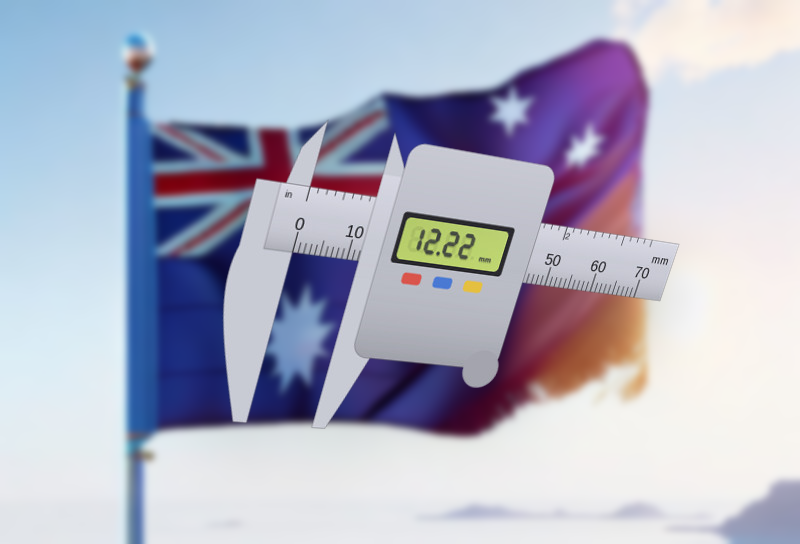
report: 12.22 (mm)
